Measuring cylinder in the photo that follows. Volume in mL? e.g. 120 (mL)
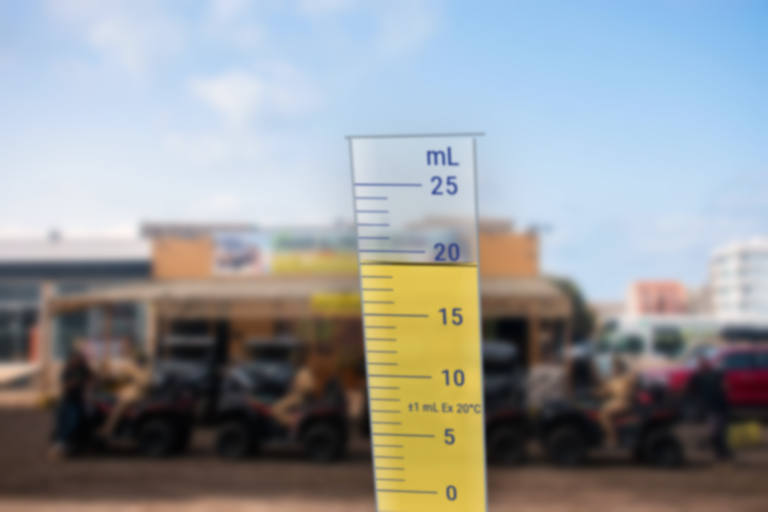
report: 19 (mL)
